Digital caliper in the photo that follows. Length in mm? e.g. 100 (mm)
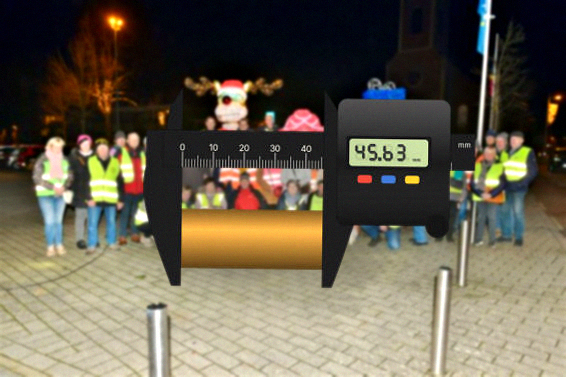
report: 45.63 (mm)
